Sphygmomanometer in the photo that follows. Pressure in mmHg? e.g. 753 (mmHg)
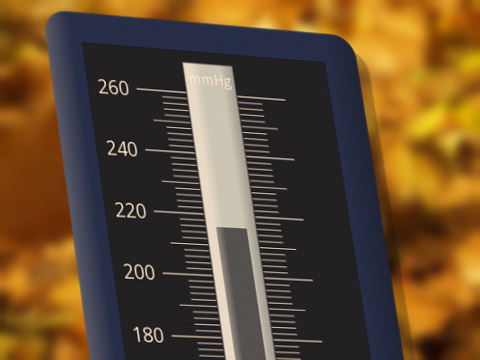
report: 216 (mmHg)
